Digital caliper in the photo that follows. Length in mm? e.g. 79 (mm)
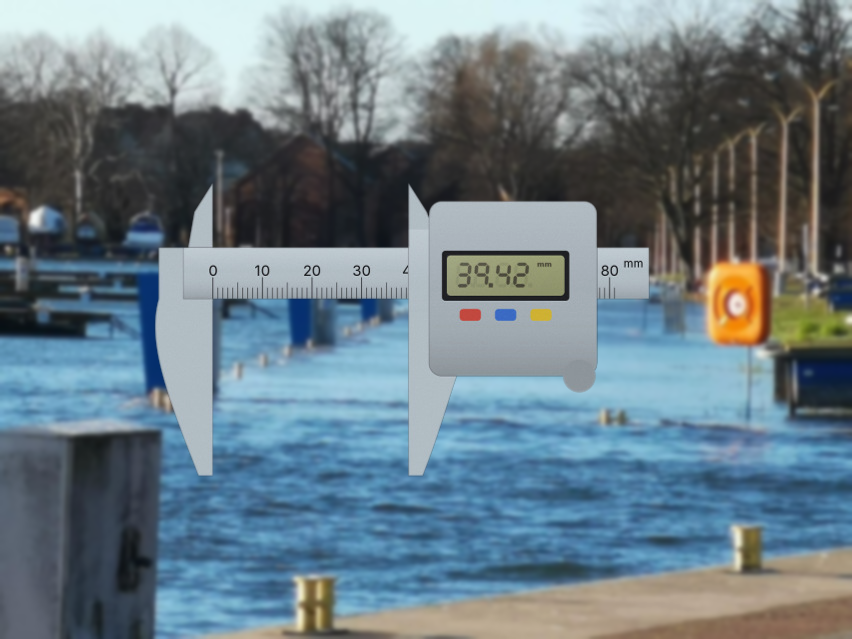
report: 39.42 (mm)
